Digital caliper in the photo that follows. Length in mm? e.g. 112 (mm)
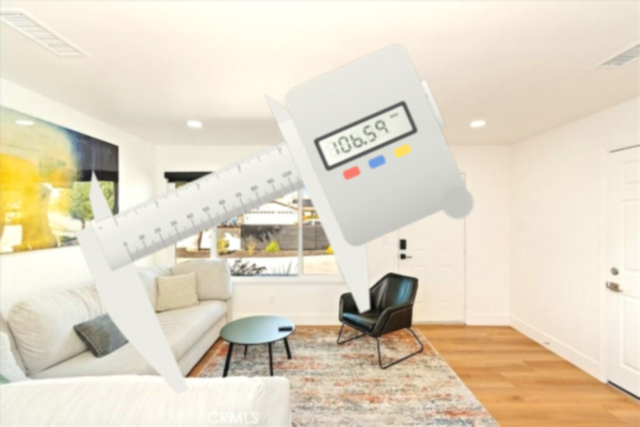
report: 106.59 (mm)
